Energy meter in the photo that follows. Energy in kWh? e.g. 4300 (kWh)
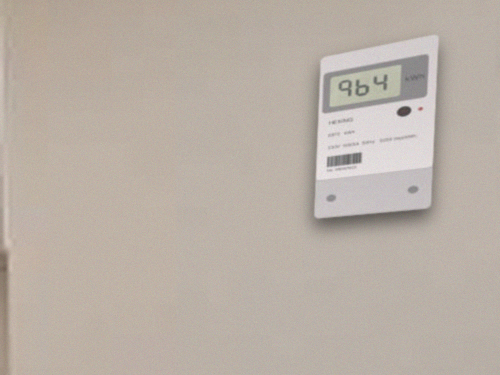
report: 964 (kWh)
